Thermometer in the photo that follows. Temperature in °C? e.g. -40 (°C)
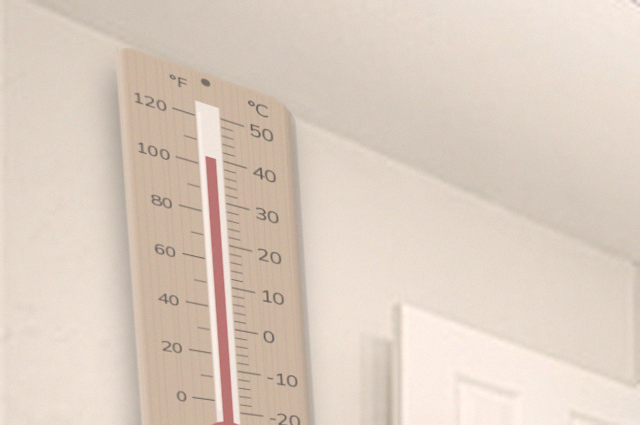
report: 40 (°C)
